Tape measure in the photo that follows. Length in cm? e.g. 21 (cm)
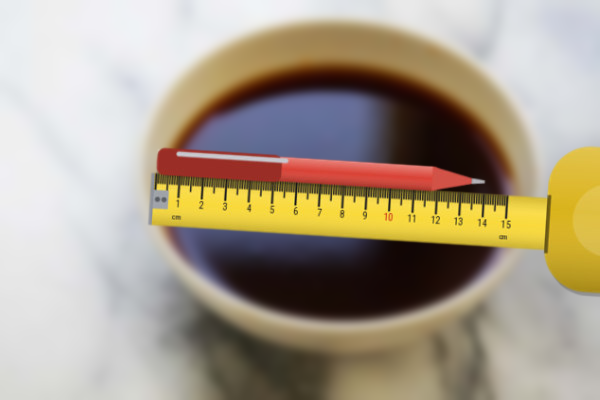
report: 14 (cm)
